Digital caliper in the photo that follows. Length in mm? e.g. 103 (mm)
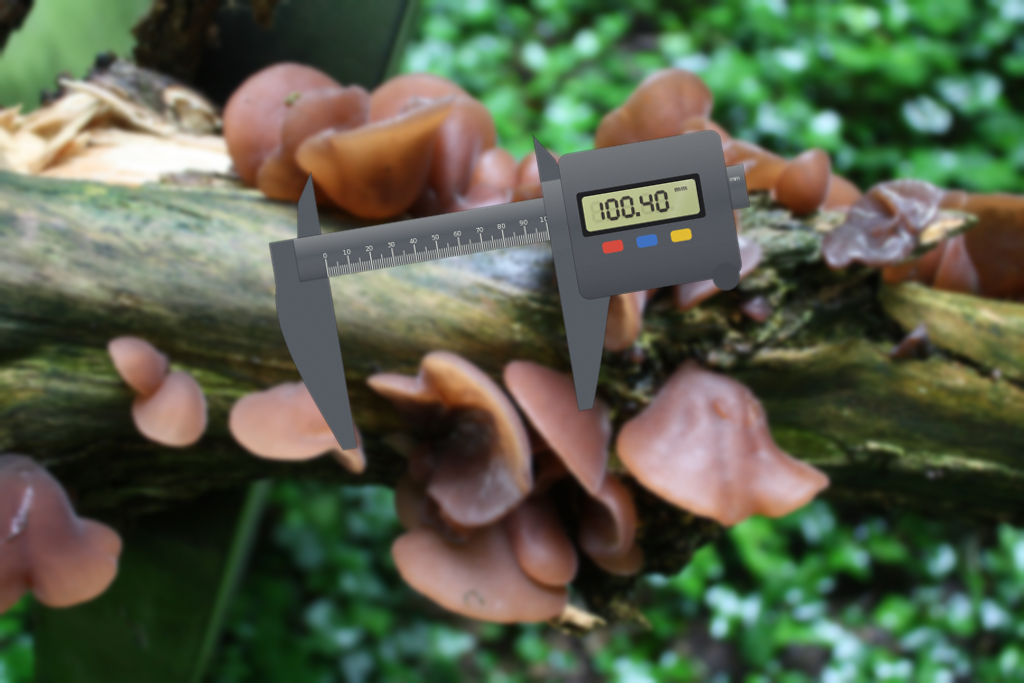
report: 100.40 (mm)
